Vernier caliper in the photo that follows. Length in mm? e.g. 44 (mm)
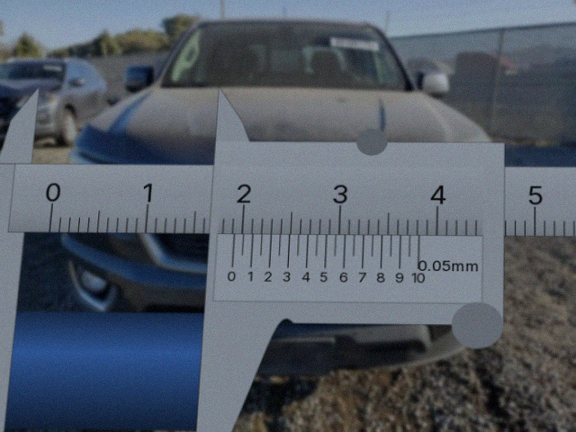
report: 19.2 (mm)
